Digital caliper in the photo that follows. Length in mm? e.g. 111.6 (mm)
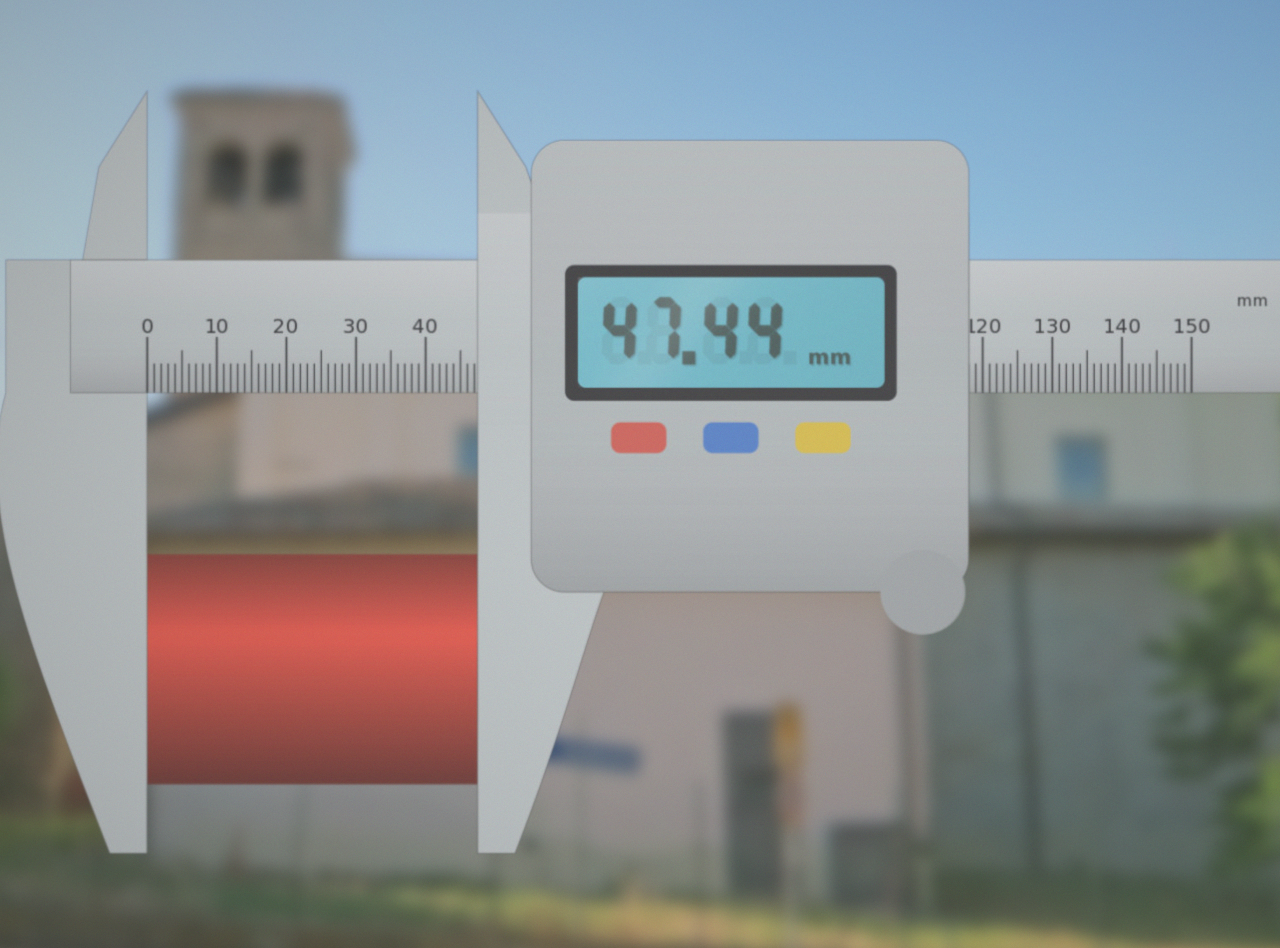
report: 47.44 (mm)
